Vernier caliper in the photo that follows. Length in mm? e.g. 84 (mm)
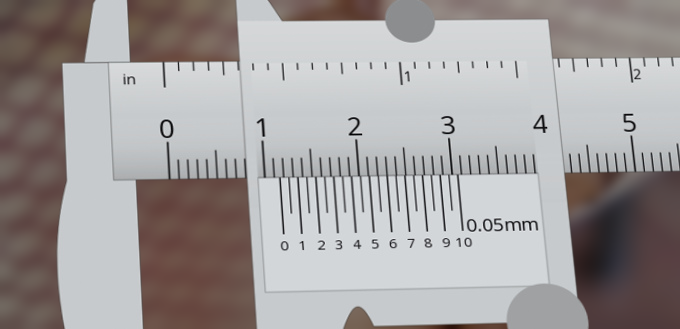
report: 11.6 (mm)
